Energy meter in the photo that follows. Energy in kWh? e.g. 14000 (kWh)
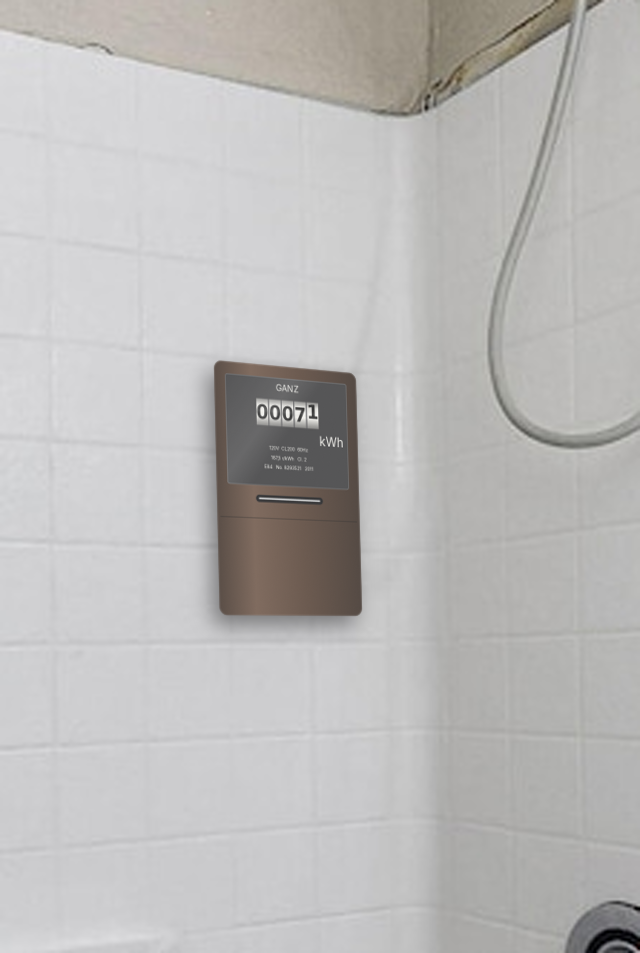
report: 71 (kWh)
